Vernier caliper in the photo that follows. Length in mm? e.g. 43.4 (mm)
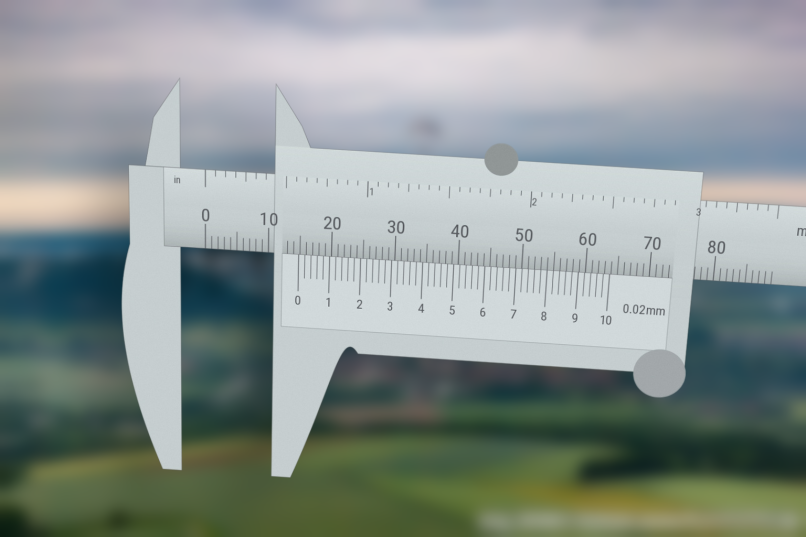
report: 14.8 (mm)
